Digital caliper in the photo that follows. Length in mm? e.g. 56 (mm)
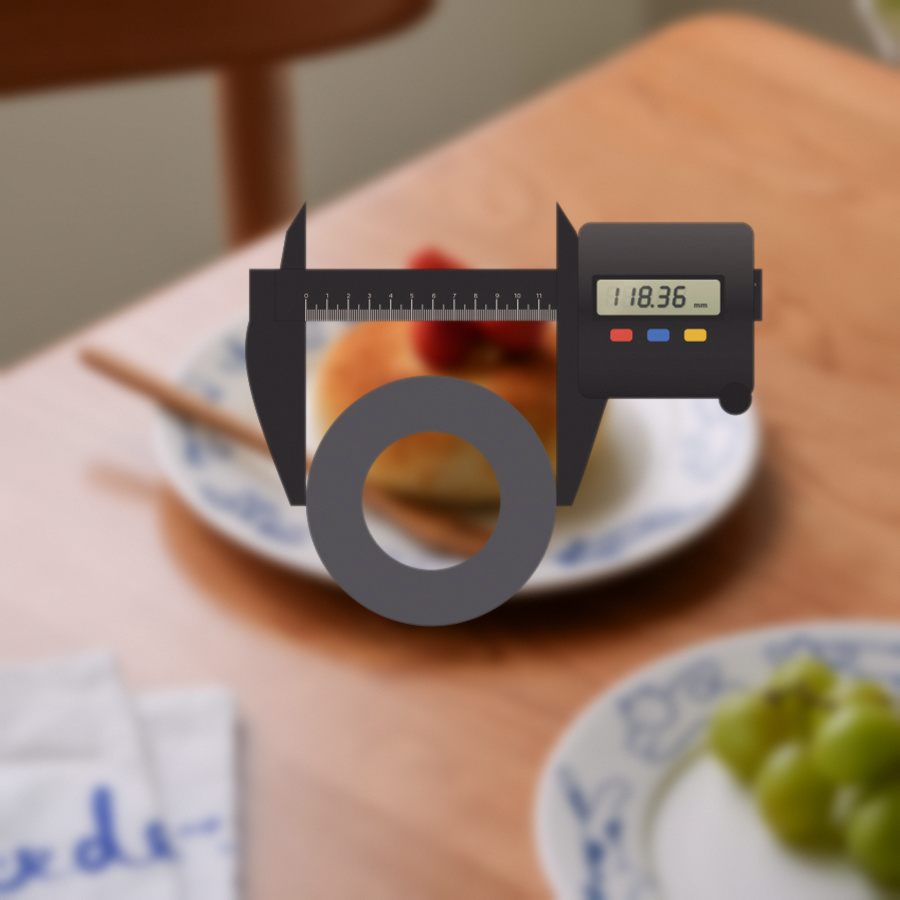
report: 118.36 (mm)
